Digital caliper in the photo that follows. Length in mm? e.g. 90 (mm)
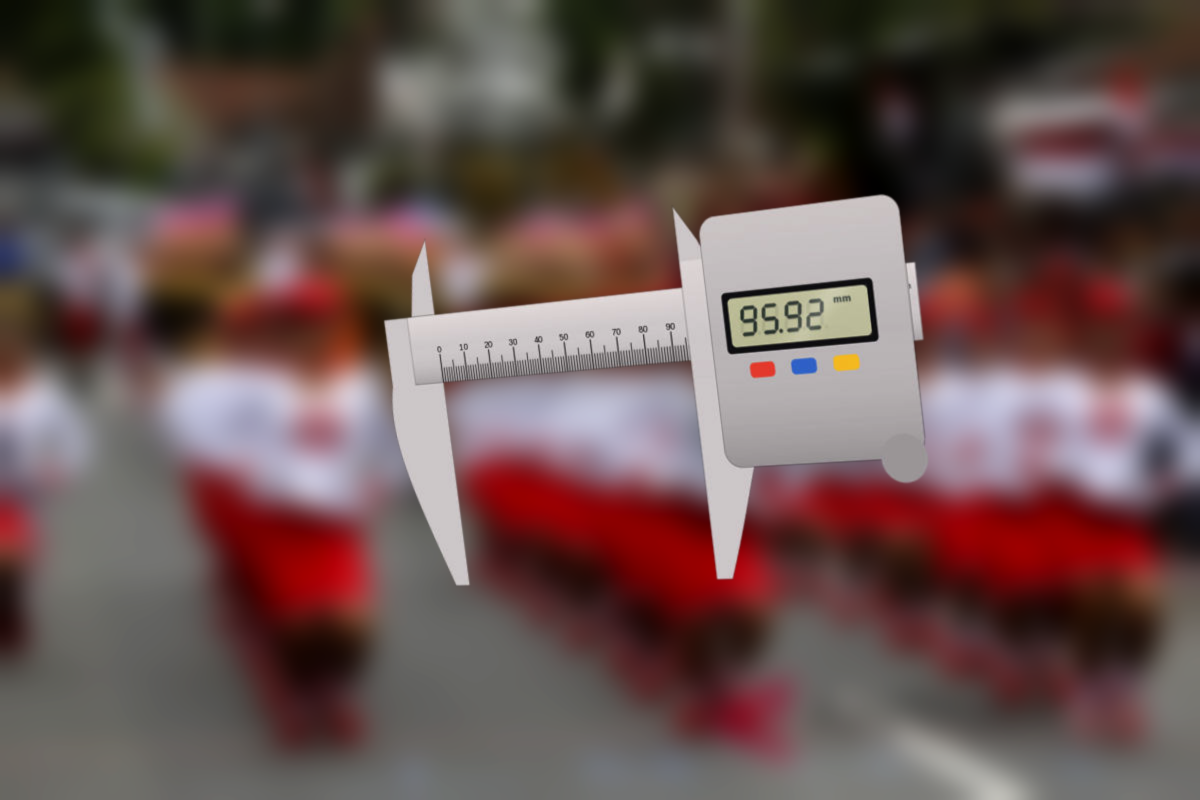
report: 95.92 (mm)
